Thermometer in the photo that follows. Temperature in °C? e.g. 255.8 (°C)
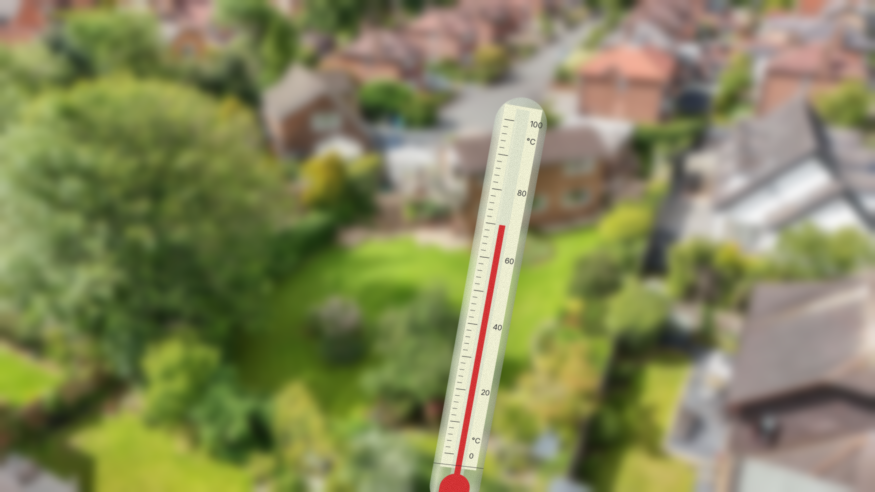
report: 70 (°C)
